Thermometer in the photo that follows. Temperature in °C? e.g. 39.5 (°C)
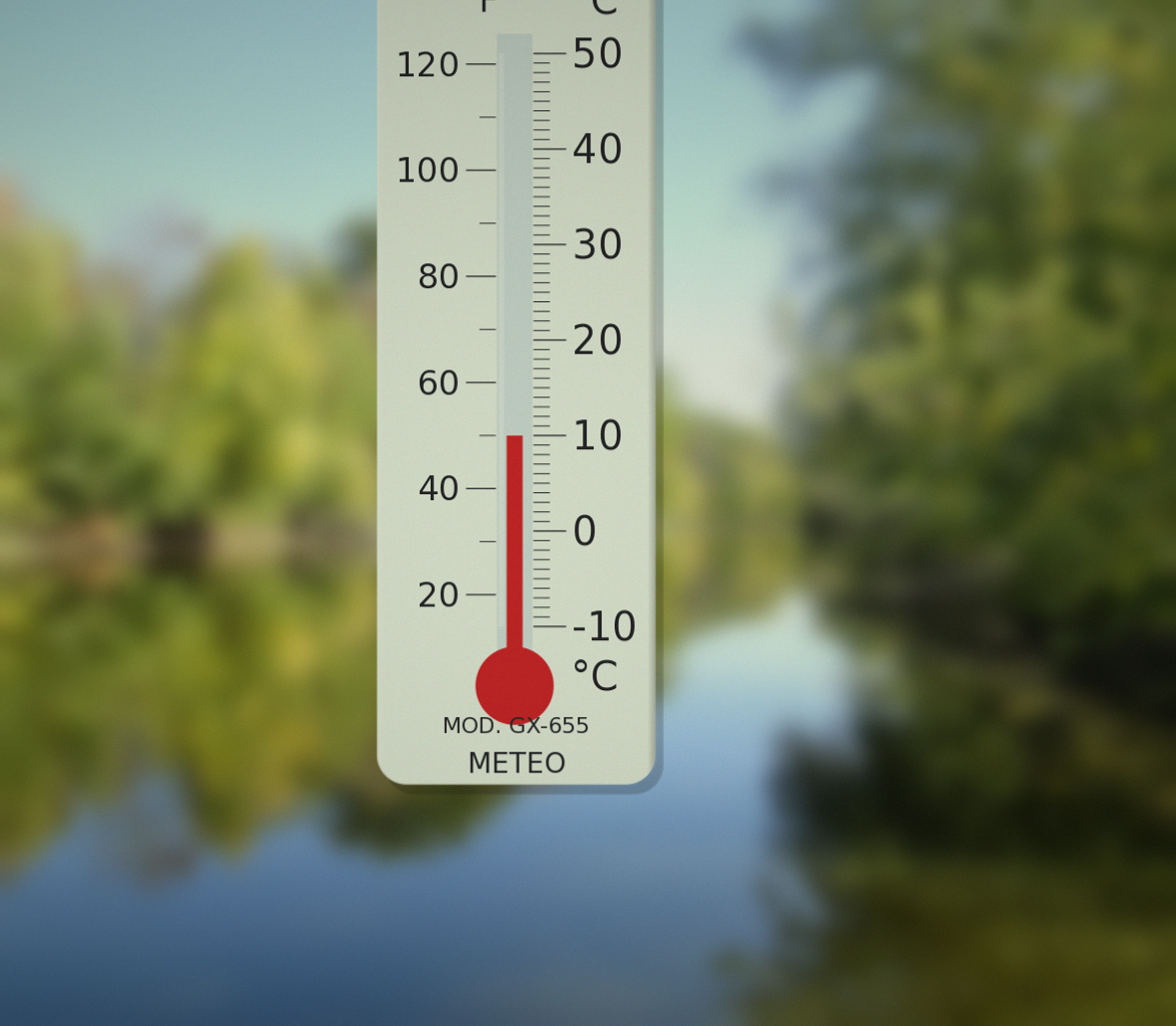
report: 10 (°C)
